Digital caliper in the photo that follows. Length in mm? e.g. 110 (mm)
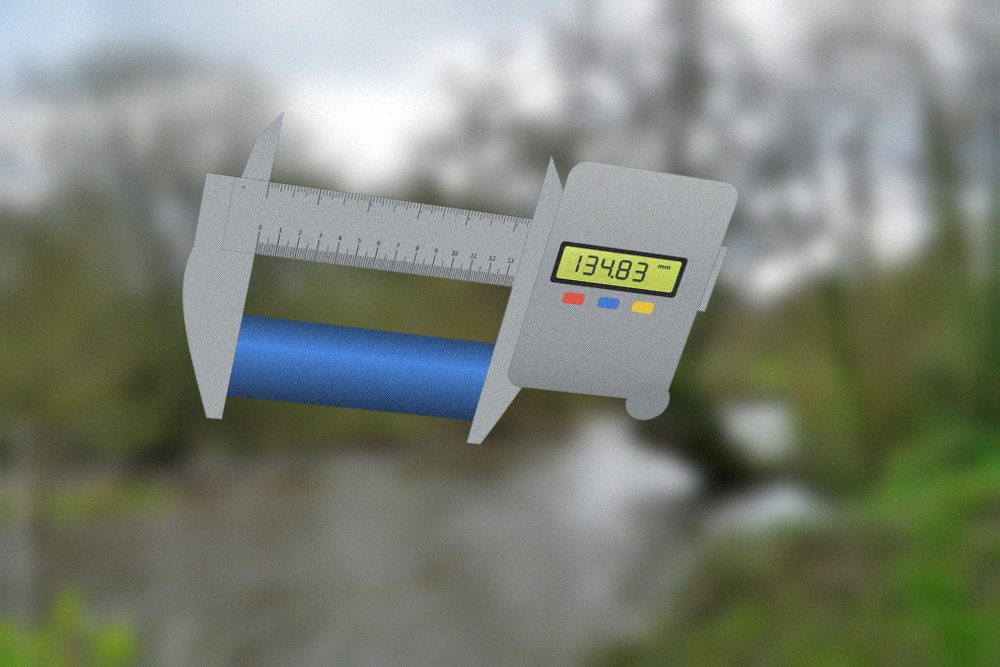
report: 134.83 (mm)
